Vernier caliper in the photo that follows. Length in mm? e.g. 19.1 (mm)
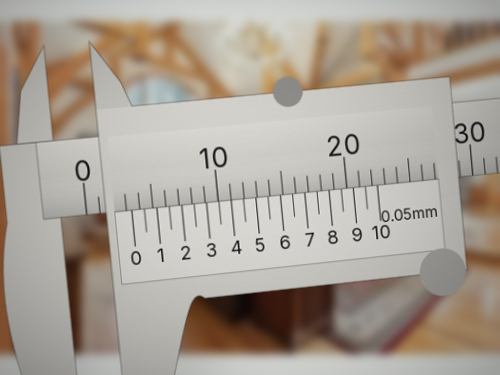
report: 3.4 (mm)
